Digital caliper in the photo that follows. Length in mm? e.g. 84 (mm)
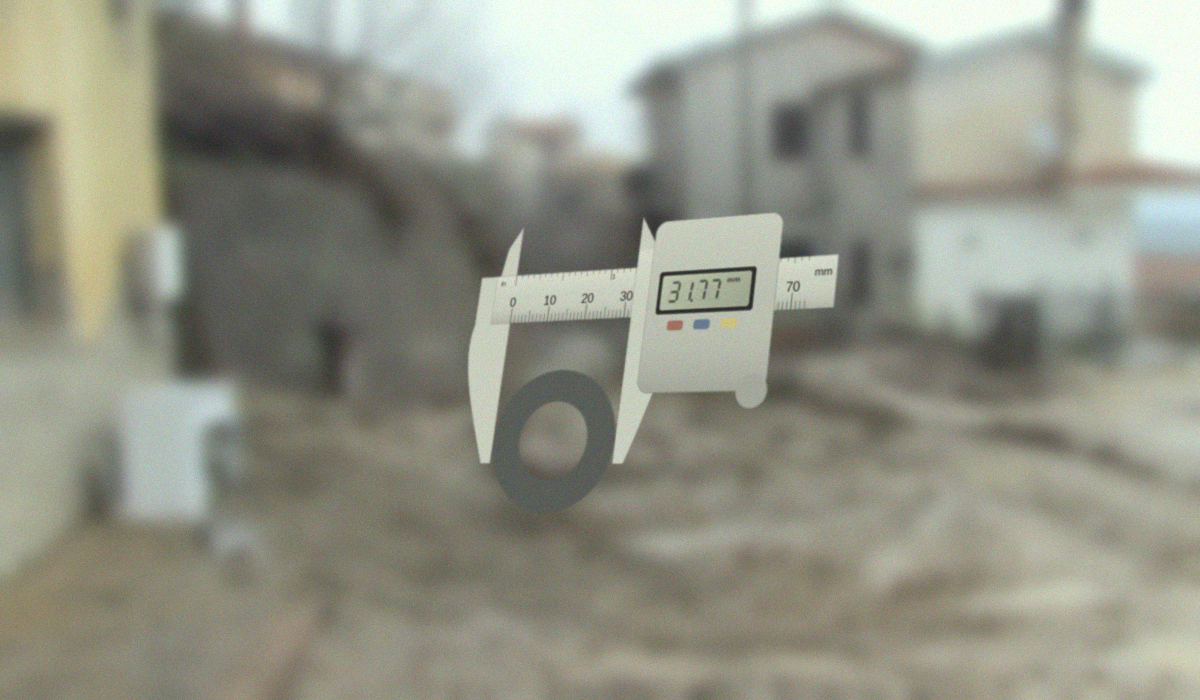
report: 31.77 (mm)
